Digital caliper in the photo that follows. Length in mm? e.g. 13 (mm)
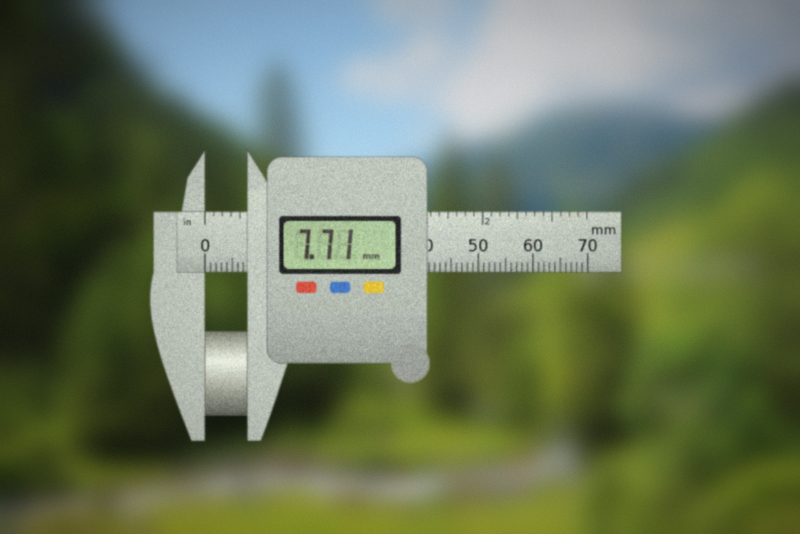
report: 7.71 (mm)
